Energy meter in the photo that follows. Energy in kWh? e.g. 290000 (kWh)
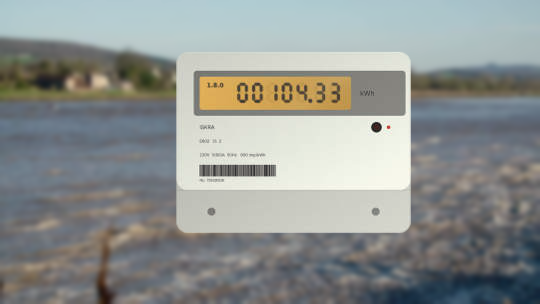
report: 104.33 (kWh)
